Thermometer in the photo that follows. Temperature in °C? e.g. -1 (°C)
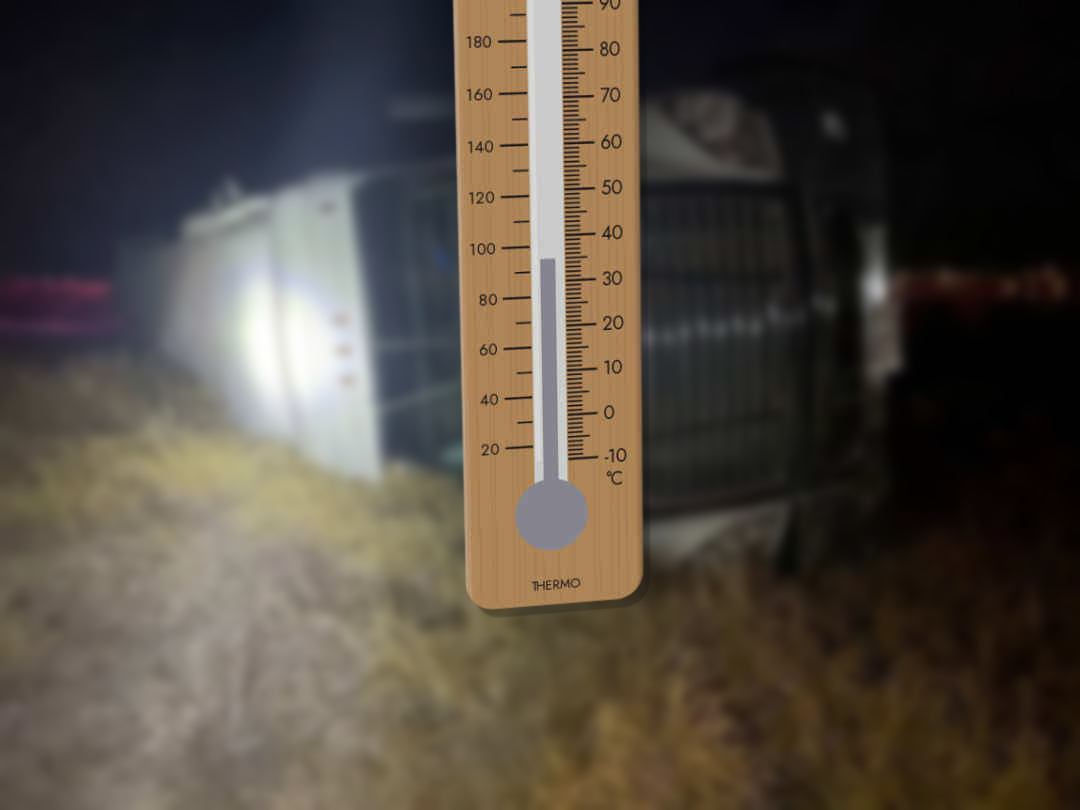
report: 35 (°C)
